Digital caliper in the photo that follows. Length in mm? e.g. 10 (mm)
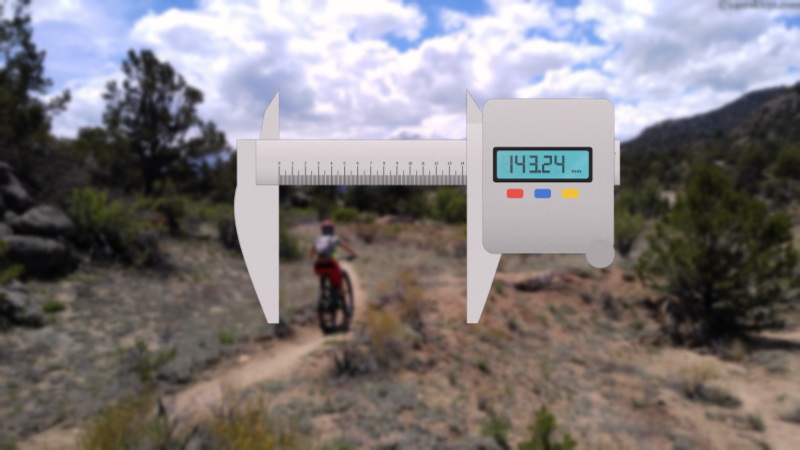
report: 143.24 (mm)
